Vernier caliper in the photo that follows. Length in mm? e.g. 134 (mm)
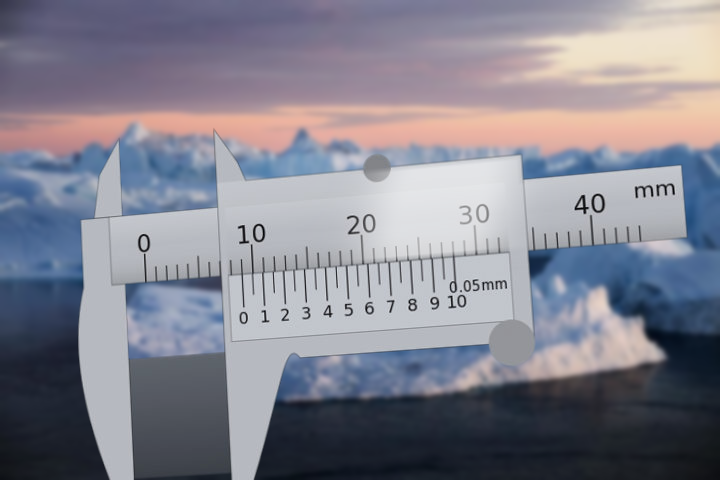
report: 9.0 (mm)
